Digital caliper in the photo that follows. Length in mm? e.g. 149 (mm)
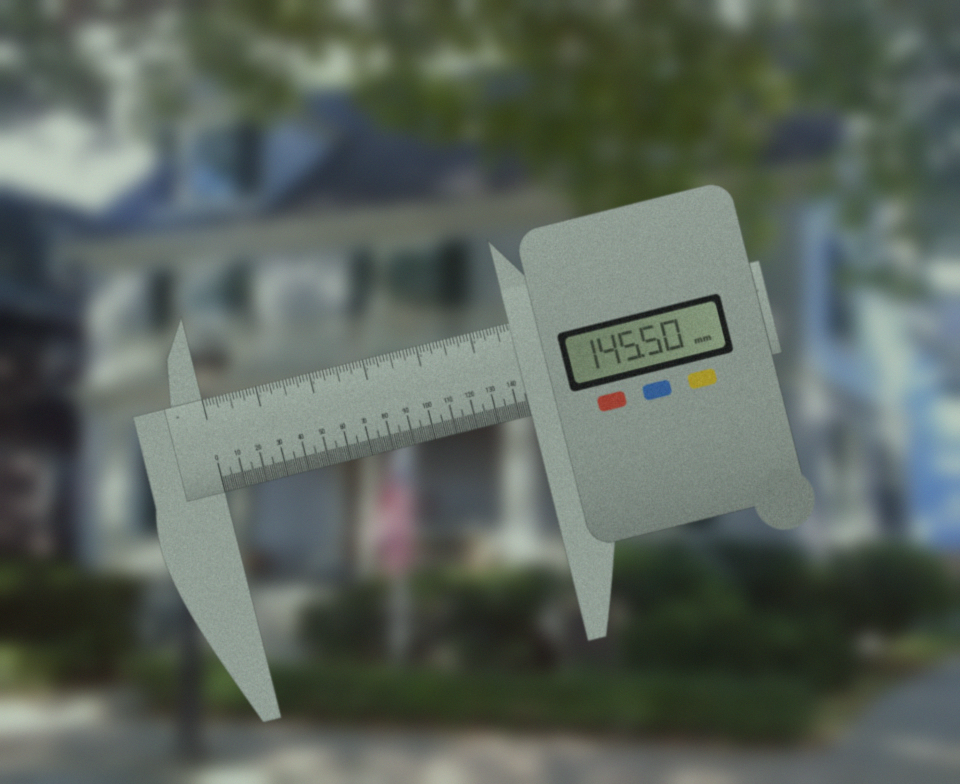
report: 145.50 (mm)
